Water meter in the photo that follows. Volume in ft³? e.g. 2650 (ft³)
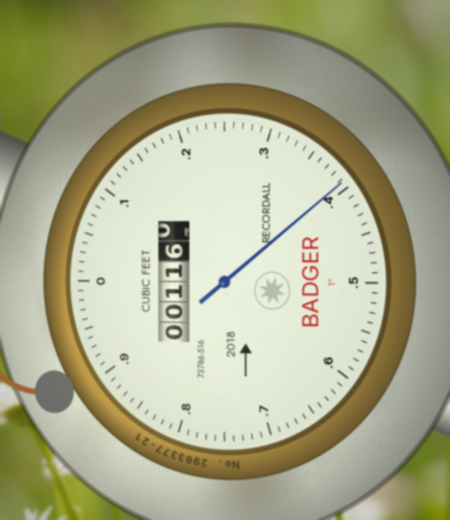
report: 1160.39 (ft³)
